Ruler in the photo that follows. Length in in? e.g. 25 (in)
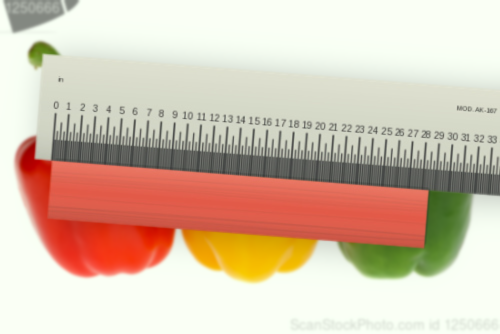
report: 28.5 (in)
